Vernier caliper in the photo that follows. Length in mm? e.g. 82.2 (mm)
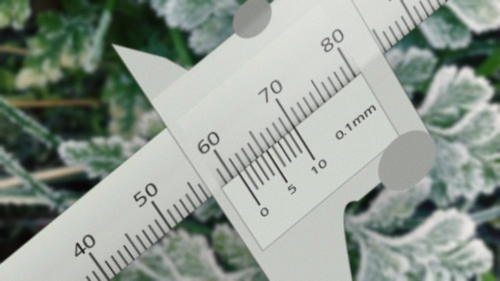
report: 61.0 (mm)
